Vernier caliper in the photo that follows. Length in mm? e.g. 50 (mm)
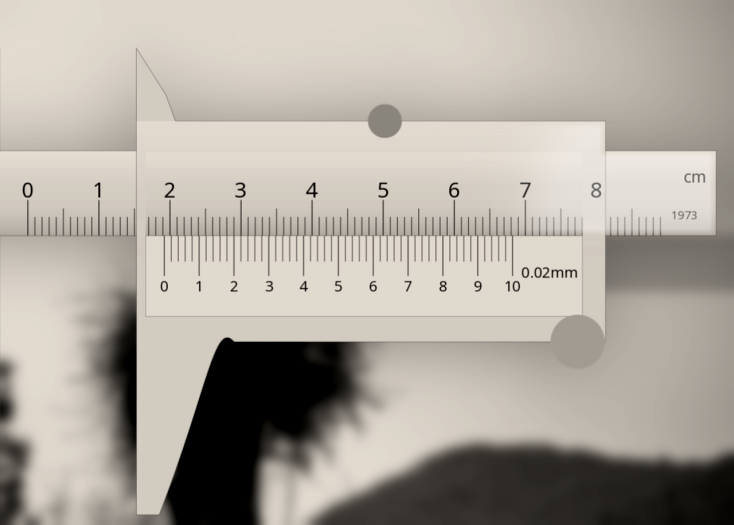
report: 19.2 (mm)
